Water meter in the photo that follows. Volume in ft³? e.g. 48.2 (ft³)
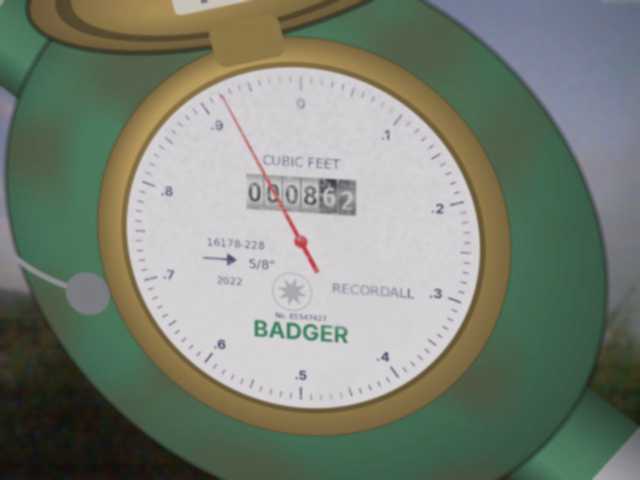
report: 861.92 (ft³)
